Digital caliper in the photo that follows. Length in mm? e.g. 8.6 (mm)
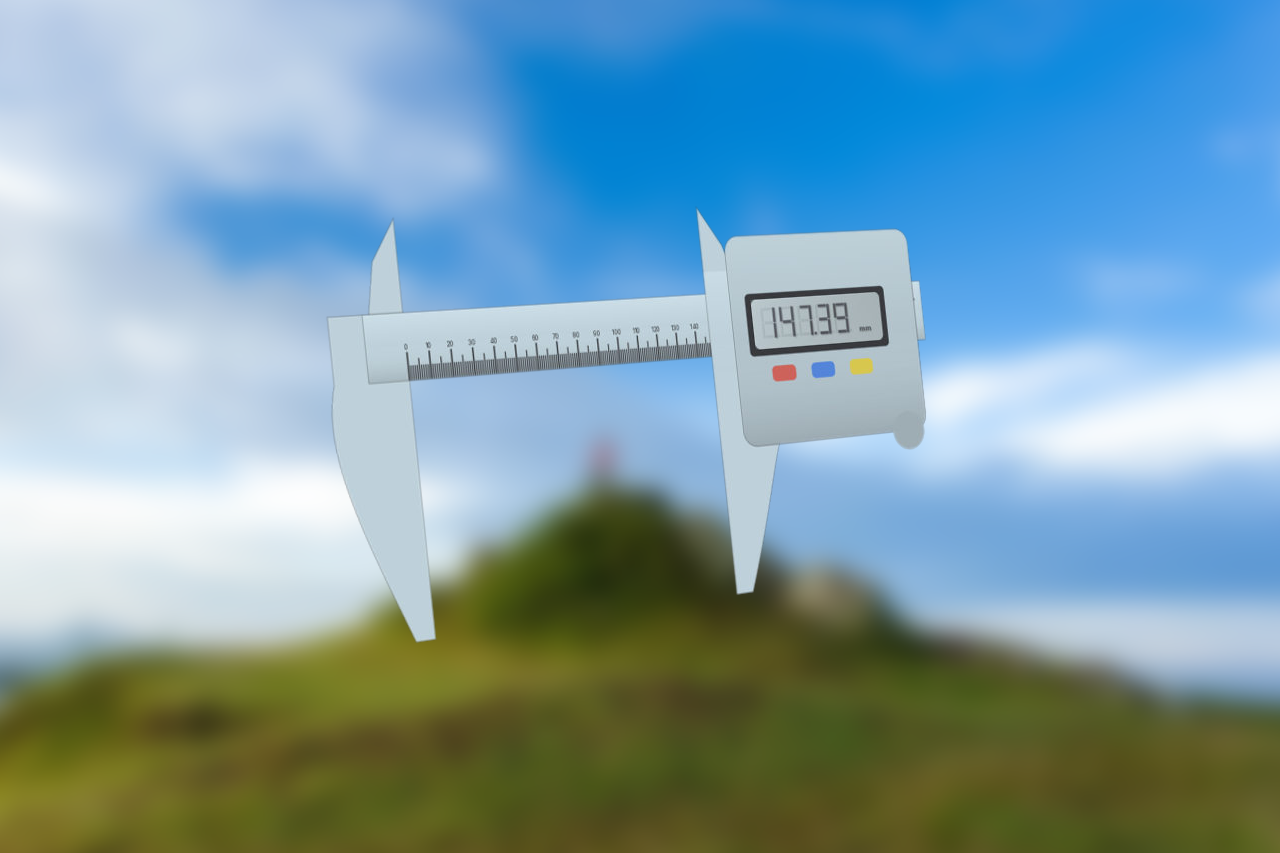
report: 147.39 (mm)
